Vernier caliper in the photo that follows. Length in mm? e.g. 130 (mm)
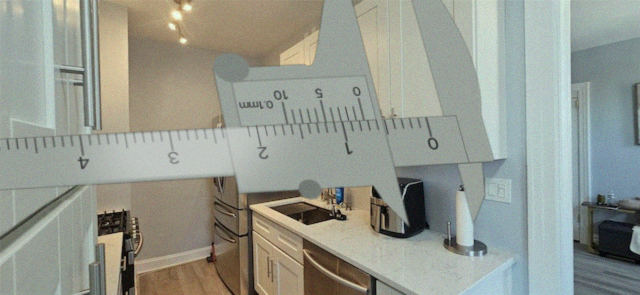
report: 7.4 (mm)
